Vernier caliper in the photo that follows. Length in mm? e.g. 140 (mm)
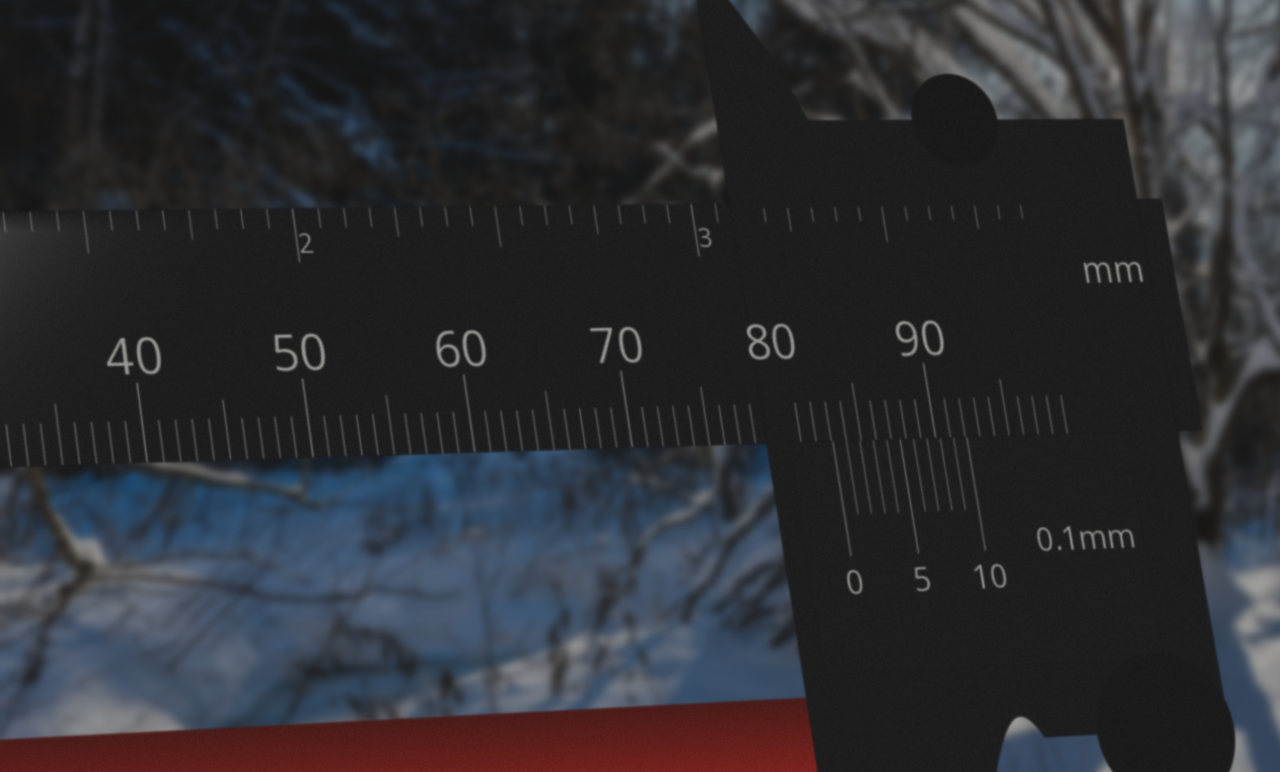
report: 83.1 (mm)
